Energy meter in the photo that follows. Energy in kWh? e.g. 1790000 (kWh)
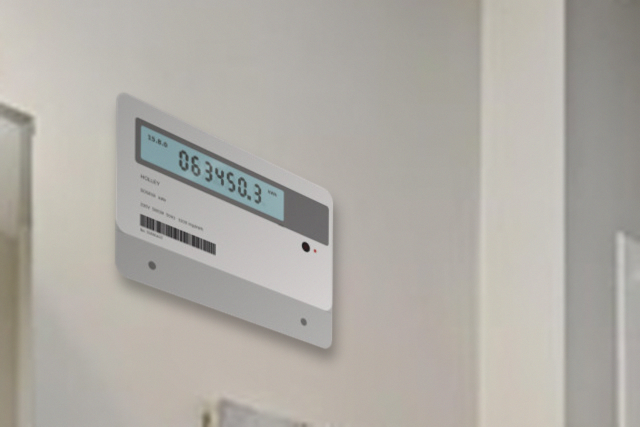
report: 63450.3 (kWh)
